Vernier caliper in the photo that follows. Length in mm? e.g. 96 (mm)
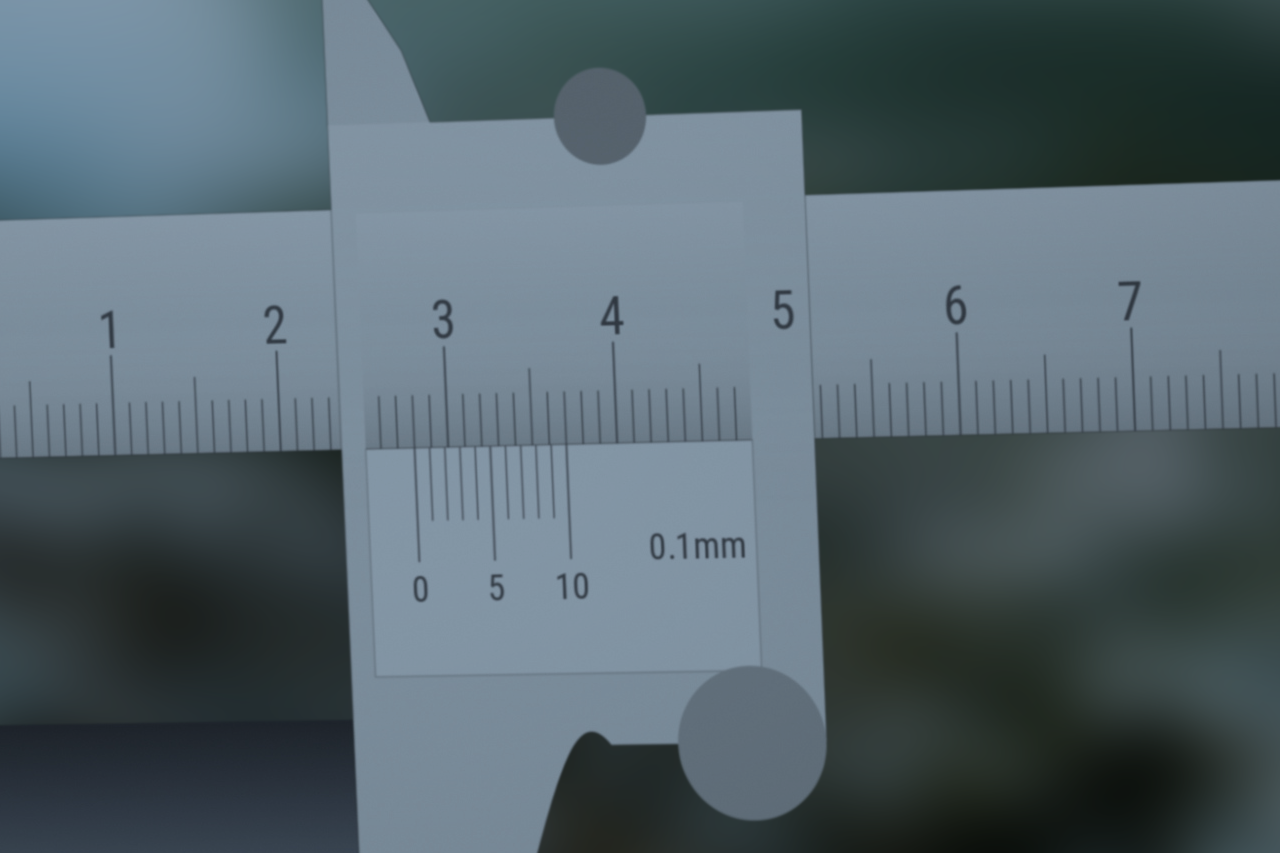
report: 28.0 (mm)
